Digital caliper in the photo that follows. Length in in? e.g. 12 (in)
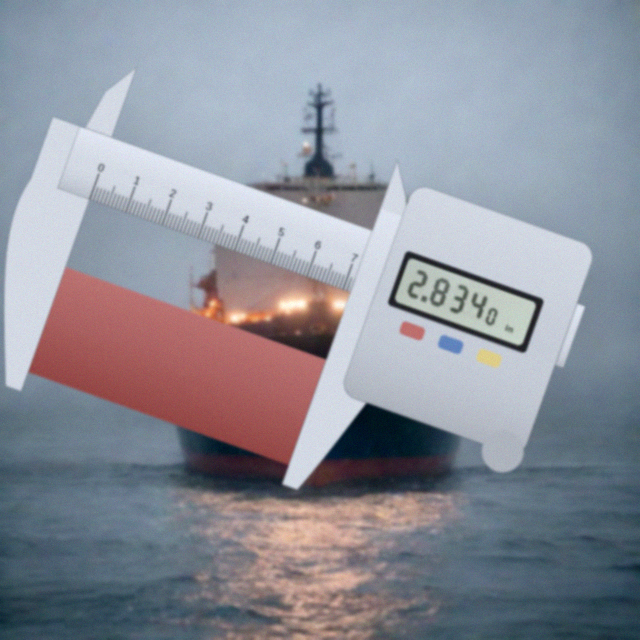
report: 2.8340 (in)
